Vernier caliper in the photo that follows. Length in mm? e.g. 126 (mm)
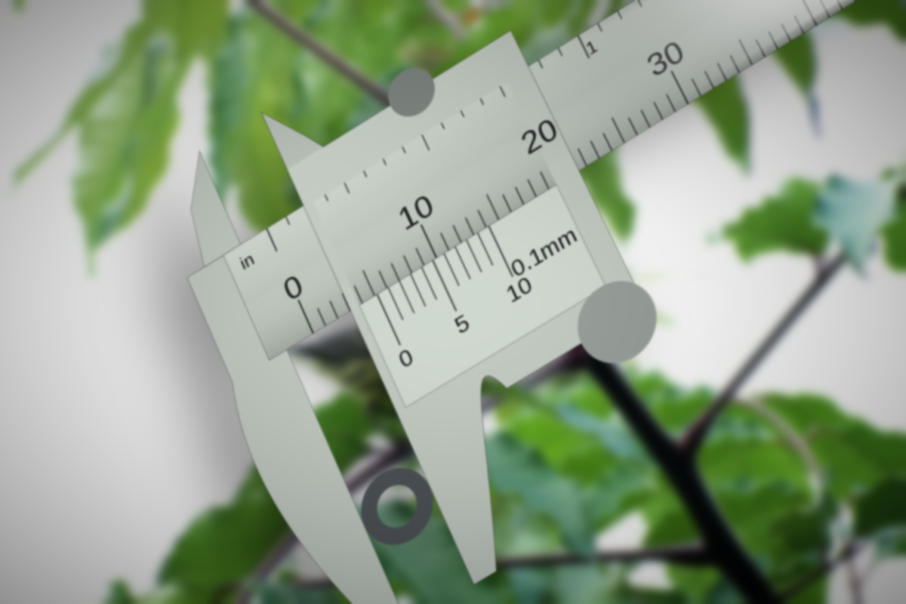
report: 5.2 (mm)
